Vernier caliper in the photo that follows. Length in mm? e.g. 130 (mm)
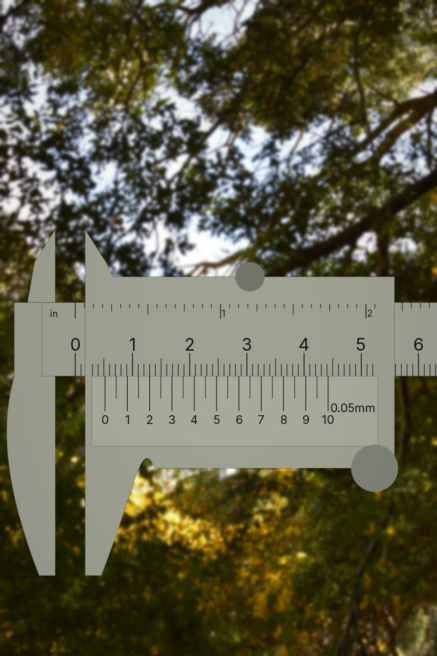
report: 5.2 (mm)
